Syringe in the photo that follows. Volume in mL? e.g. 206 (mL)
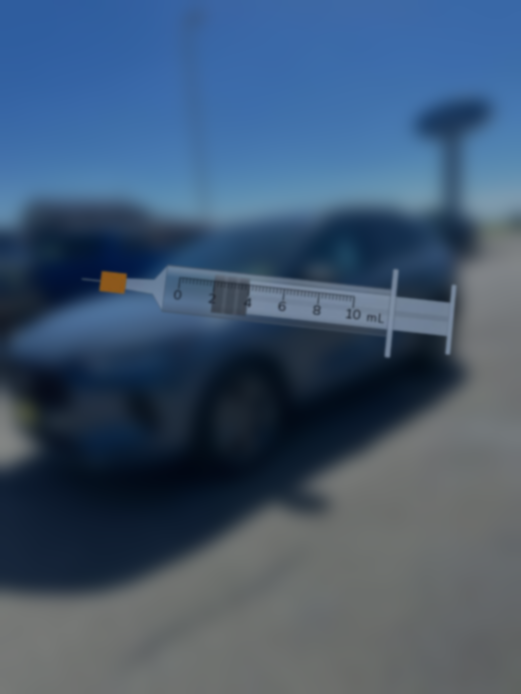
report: 2 (mL)
